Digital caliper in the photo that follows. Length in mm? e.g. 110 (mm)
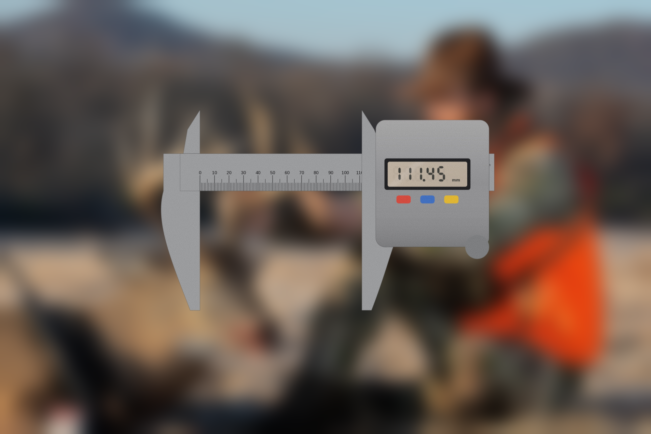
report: 111.45 (mm)
